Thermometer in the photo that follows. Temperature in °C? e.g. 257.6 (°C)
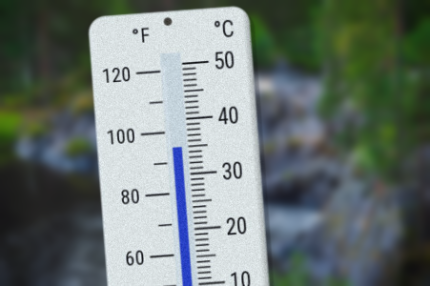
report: 35 (°C)
